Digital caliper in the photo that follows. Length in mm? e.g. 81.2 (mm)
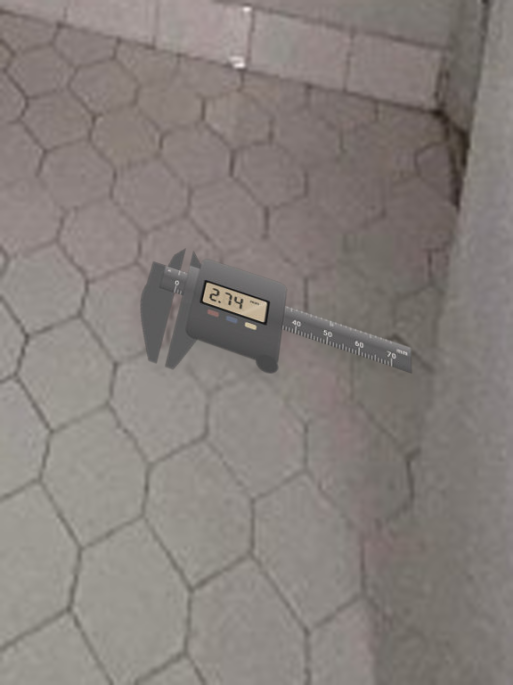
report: 2.74 (mm)
